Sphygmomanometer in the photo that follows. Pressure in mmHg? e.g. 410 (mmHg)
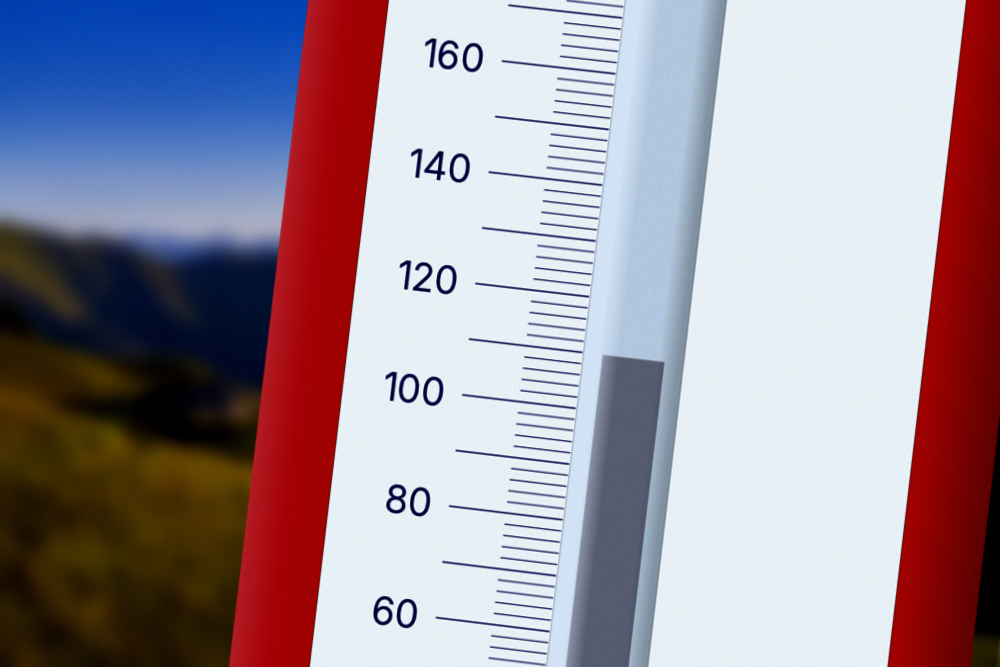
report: 110 (mmHg)
